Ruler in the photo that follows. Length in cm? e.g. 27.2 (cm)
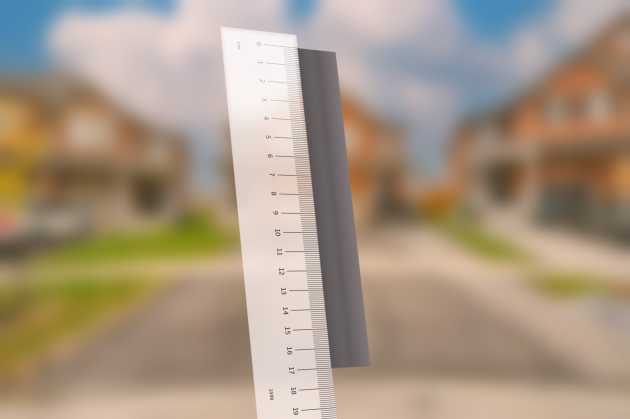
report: 17 (cm)
